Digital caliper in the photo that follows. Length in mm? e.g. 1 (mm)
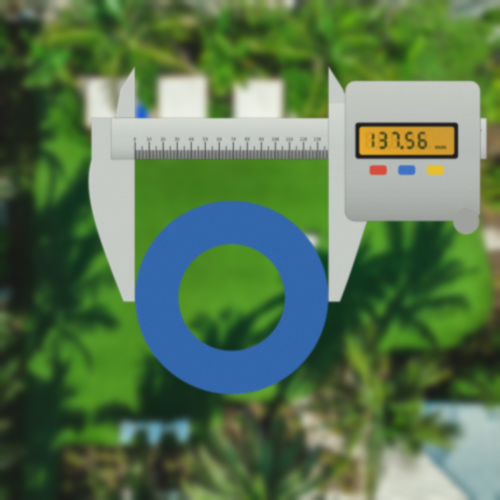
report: 137.56 (mm)
